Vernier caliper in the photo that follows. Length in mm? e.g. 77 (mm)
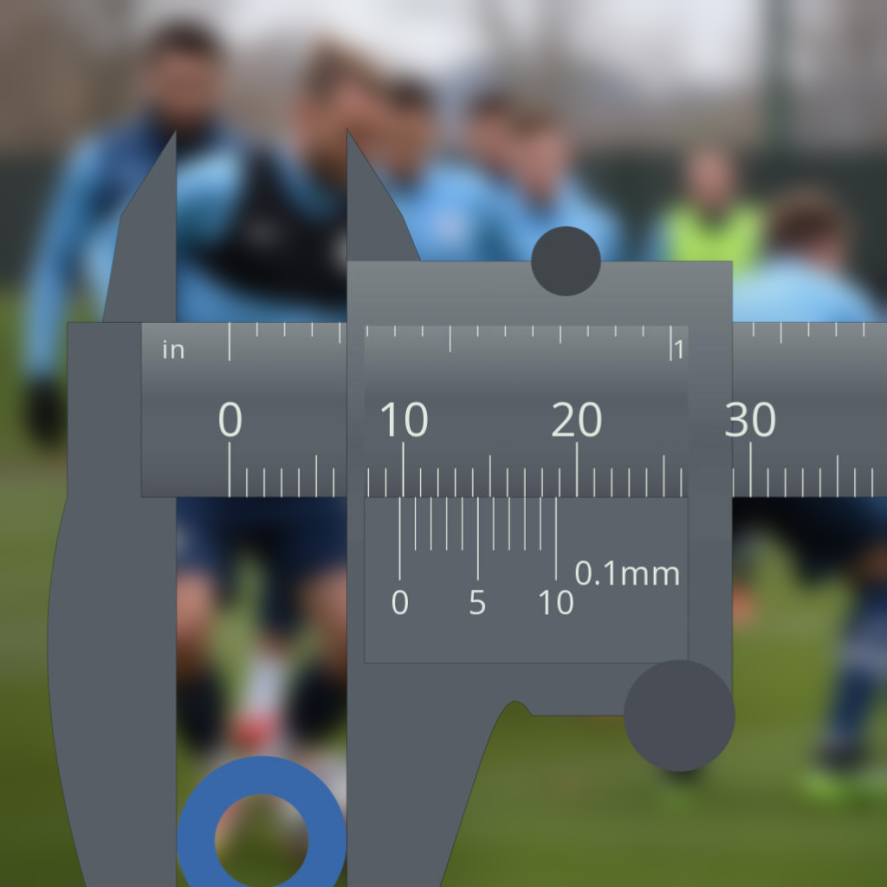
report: 9.8 (mm)
